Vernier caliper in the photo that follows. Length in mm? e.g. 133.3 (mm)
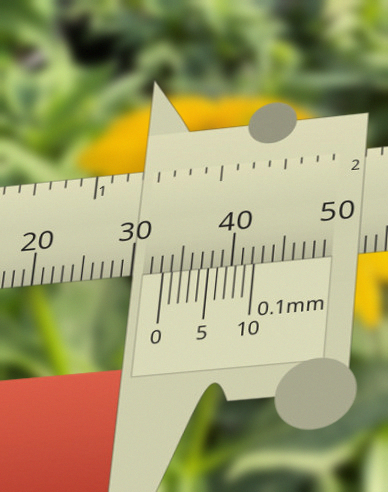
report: 33.2 (mm)
